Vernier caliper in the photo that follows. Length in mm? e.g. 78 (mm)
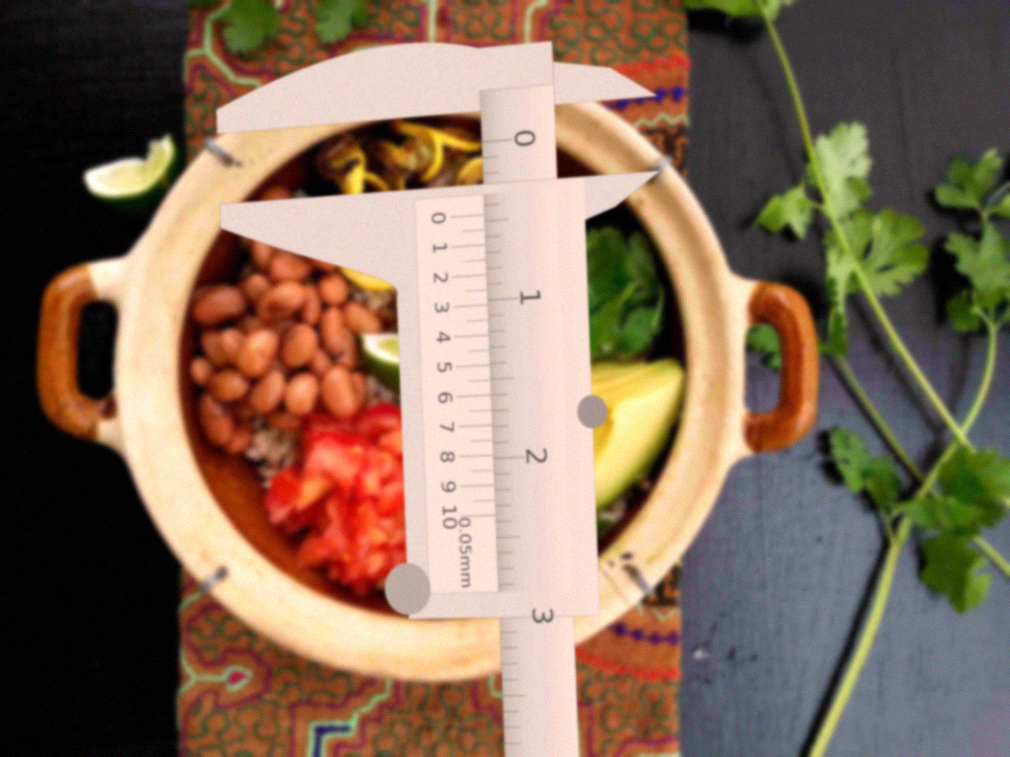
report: 4.6 (mm)
